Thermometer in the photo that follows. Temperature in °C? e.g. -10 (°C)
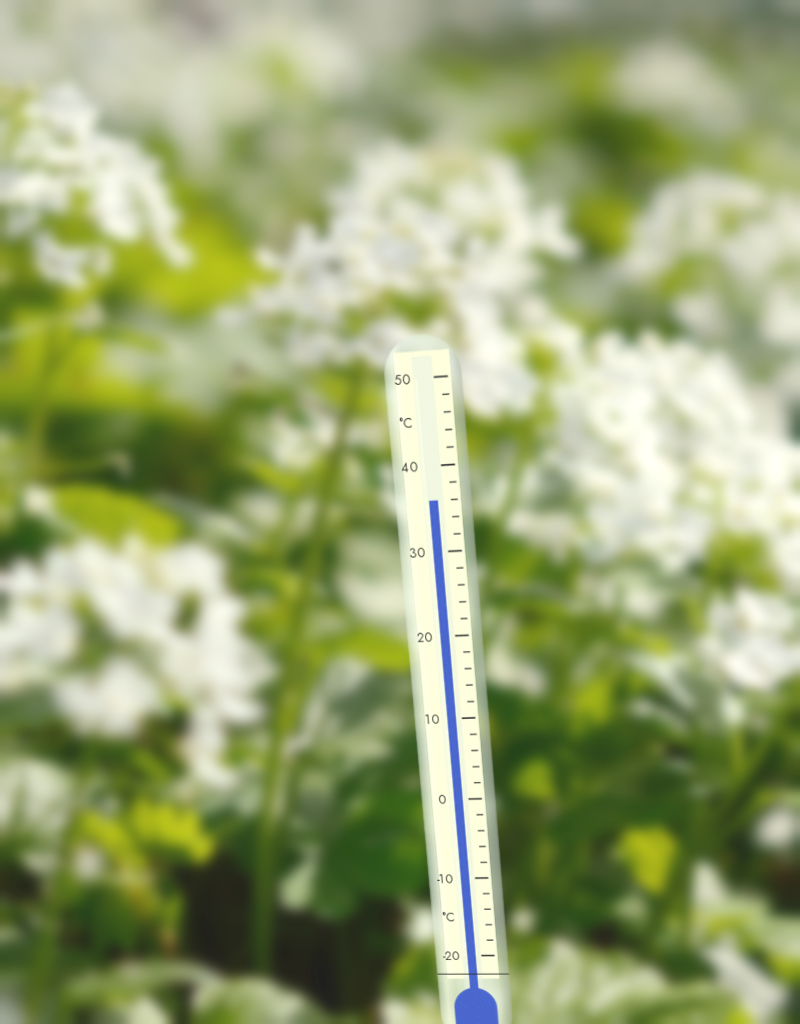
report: 36 (°C)
